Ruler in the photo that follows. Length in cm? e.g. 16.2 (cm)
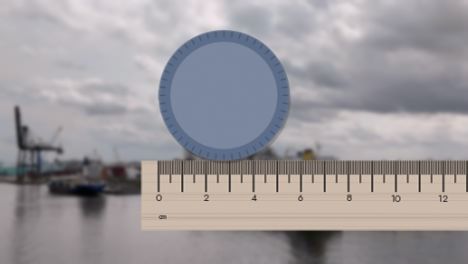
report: 5.5 (cm)
